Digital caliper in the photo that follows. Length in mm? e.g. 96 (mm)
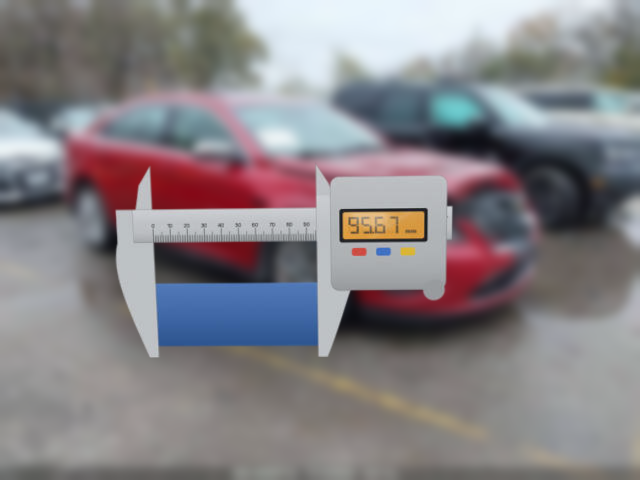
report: 95.67 (mm)
